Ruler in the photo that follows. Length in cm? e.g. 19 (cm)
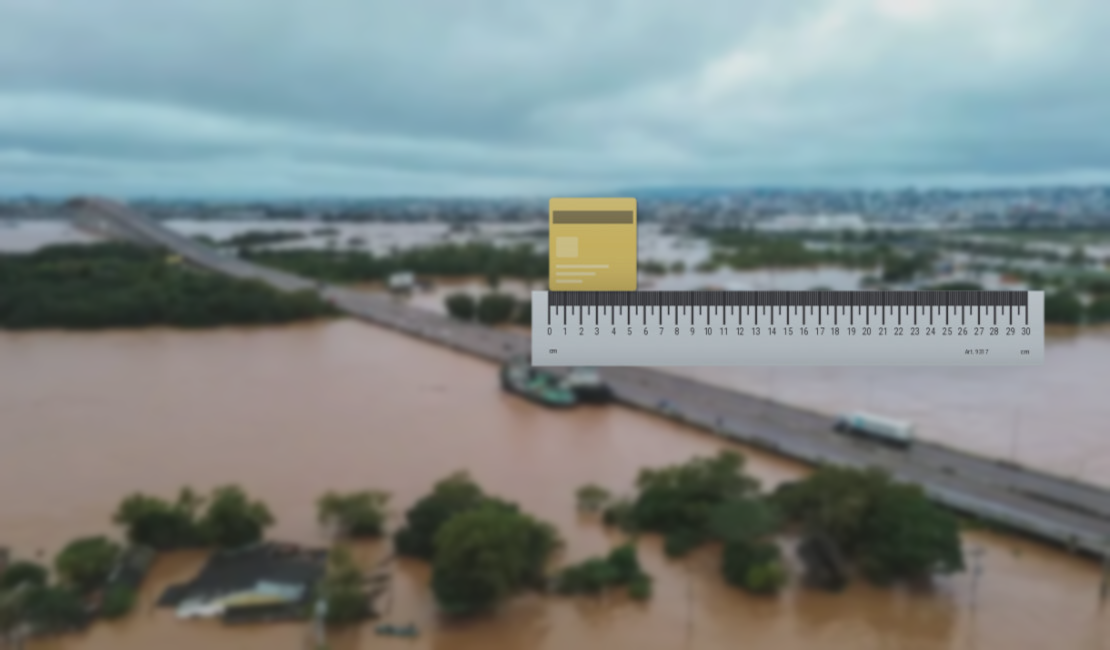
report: 5.5 (cm)
